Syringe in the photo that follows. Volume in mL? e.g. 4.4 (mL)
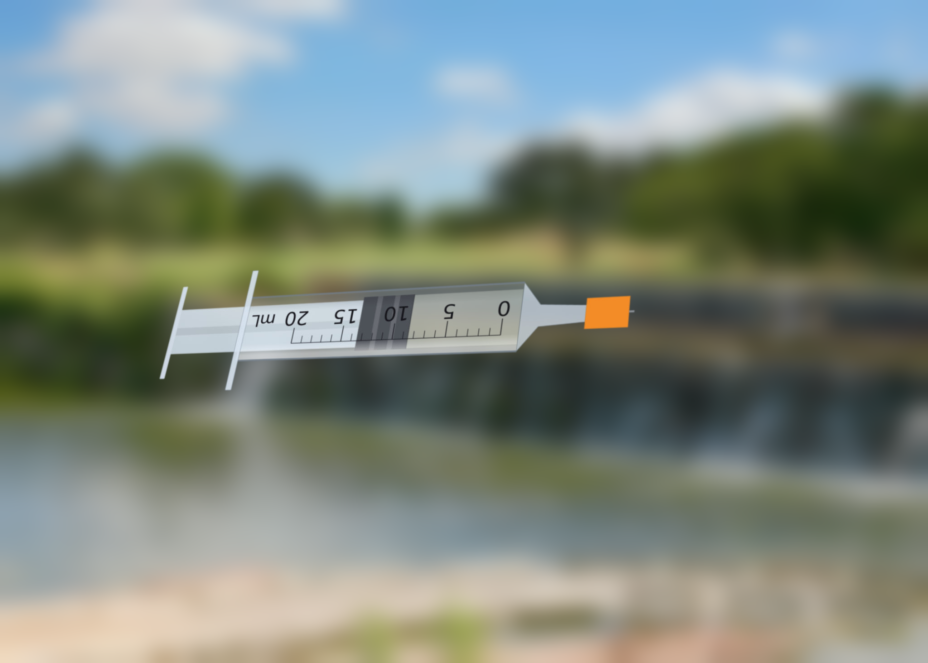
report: 8.5 (mL)
